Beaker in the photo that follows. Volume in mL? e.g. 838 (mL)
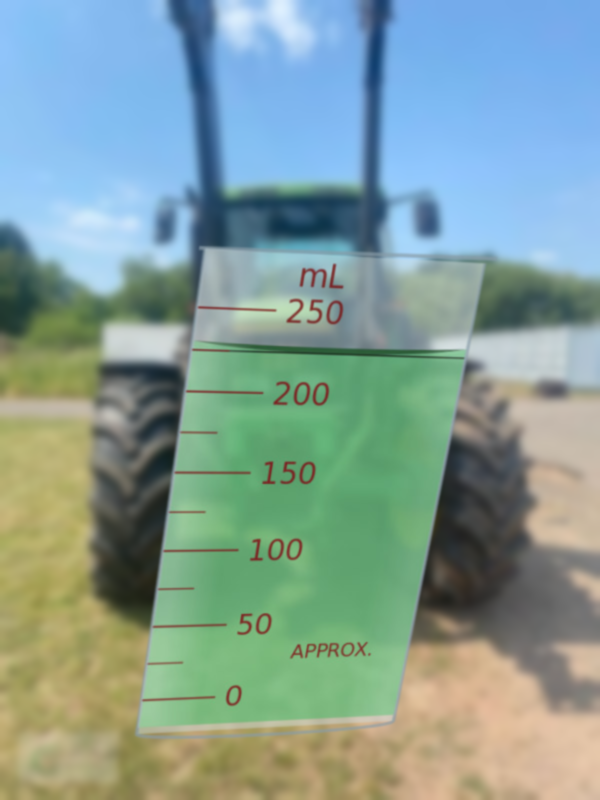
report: 225 (mL)
